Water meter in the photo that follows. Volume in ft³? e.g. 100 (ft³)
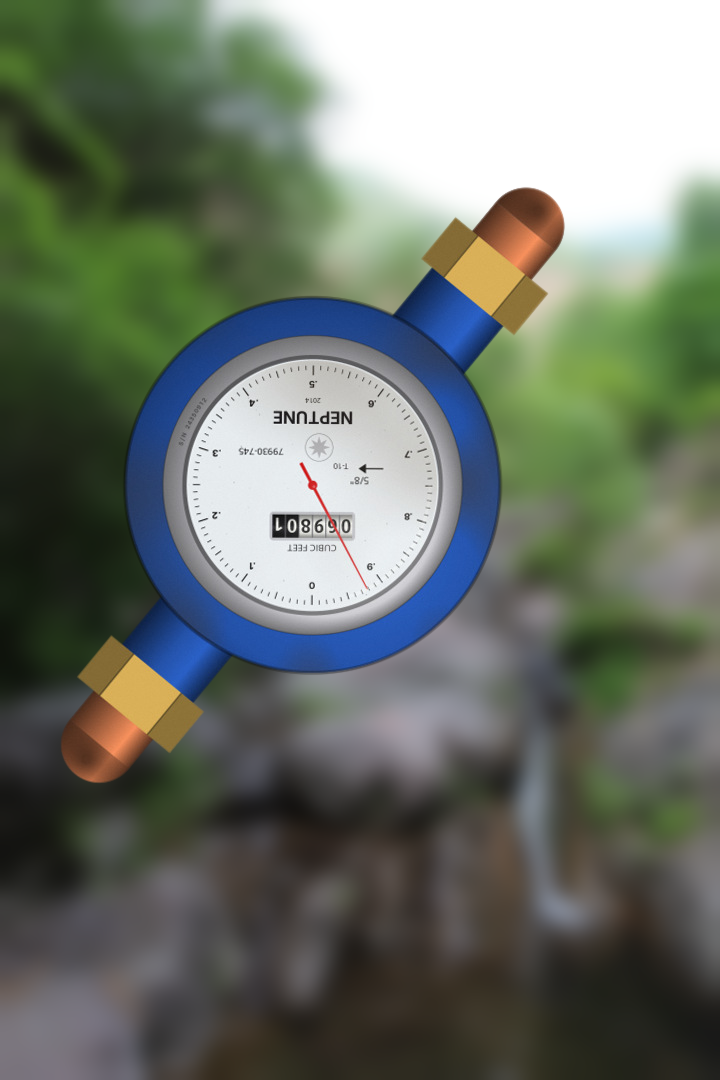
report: 69800.92 (ft³)
